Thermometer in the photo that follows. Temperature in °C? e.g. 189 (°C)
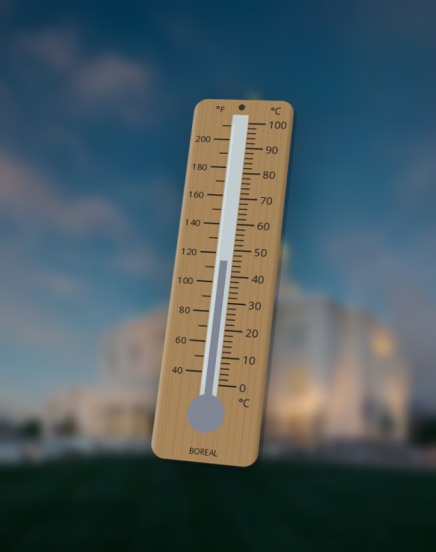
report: 46 (°C)
